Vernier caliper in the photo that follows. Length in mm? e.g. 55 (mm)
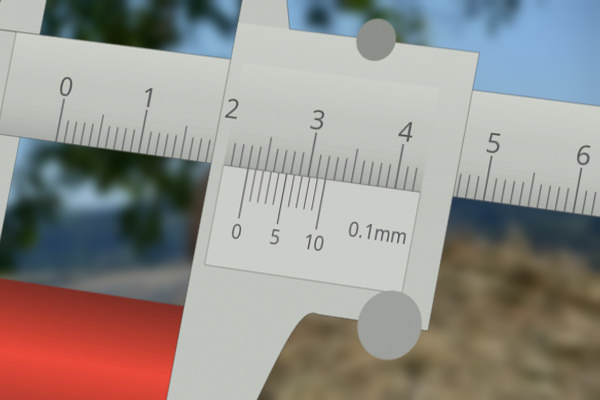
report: 23.0 (mm)
